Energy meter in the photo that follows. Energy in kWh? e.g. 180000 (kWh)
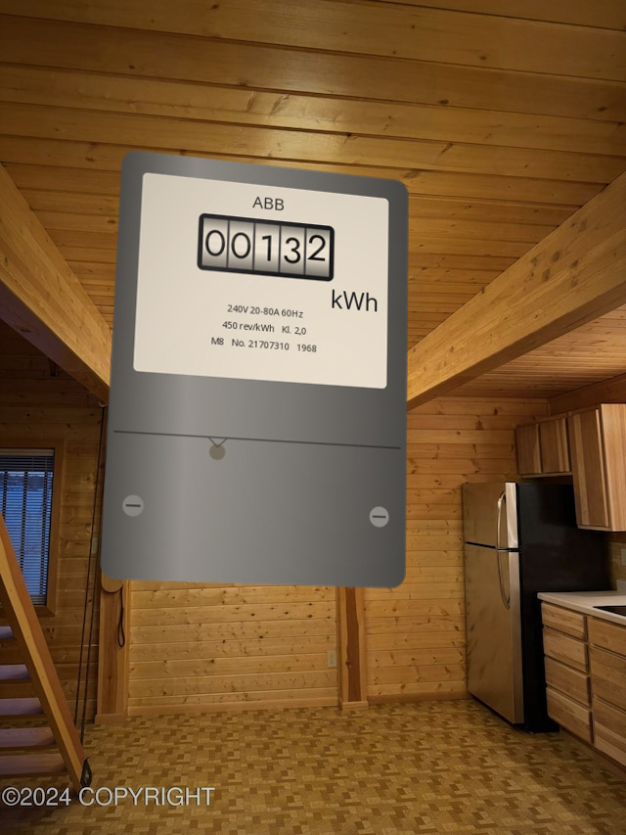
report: 132 (kWh)
